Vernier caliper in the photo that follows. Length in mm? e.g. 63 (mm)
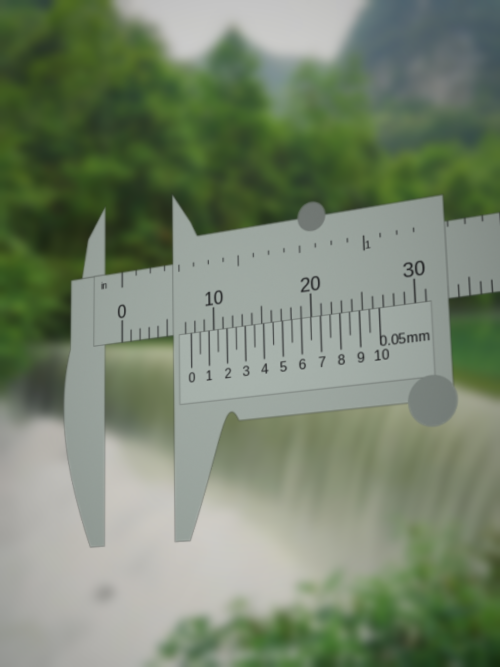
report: 7.6 (mm)
